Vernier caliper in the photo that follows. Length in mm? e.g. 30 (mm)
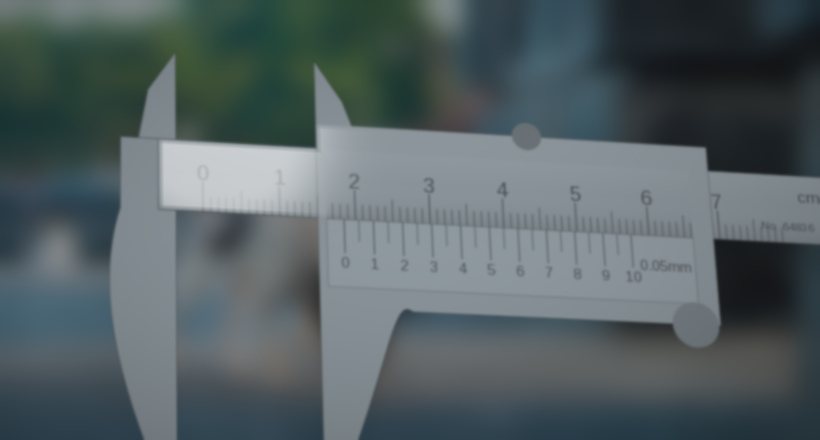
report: 18.5 (mm)
